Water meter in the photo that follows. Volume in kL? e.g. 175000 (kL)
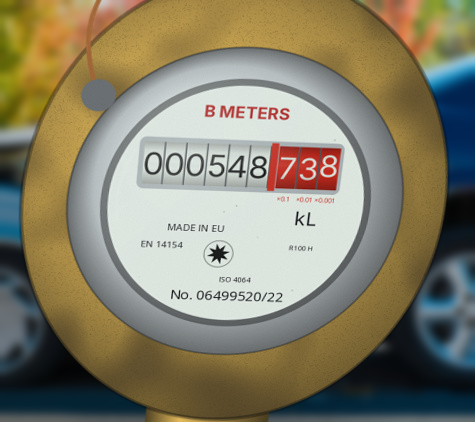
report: 548.738 (kL)
